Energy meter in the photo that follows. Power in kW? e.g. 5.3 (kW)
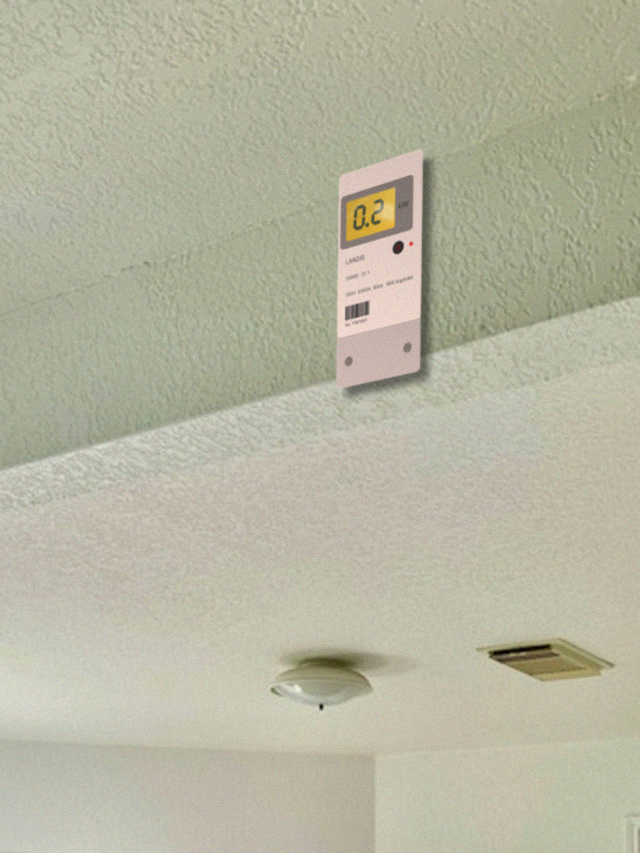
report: 0.2 (kW)
